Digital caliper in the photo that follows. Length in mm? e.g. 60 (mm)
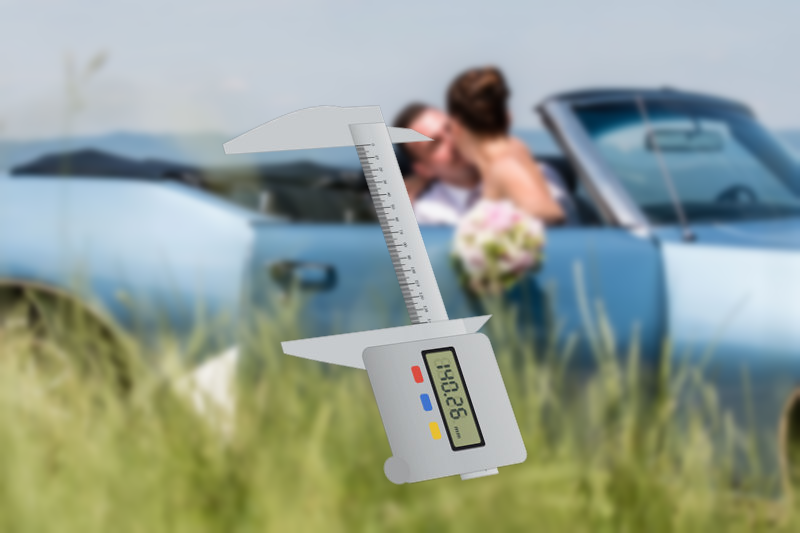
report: 140.26 (mm)
